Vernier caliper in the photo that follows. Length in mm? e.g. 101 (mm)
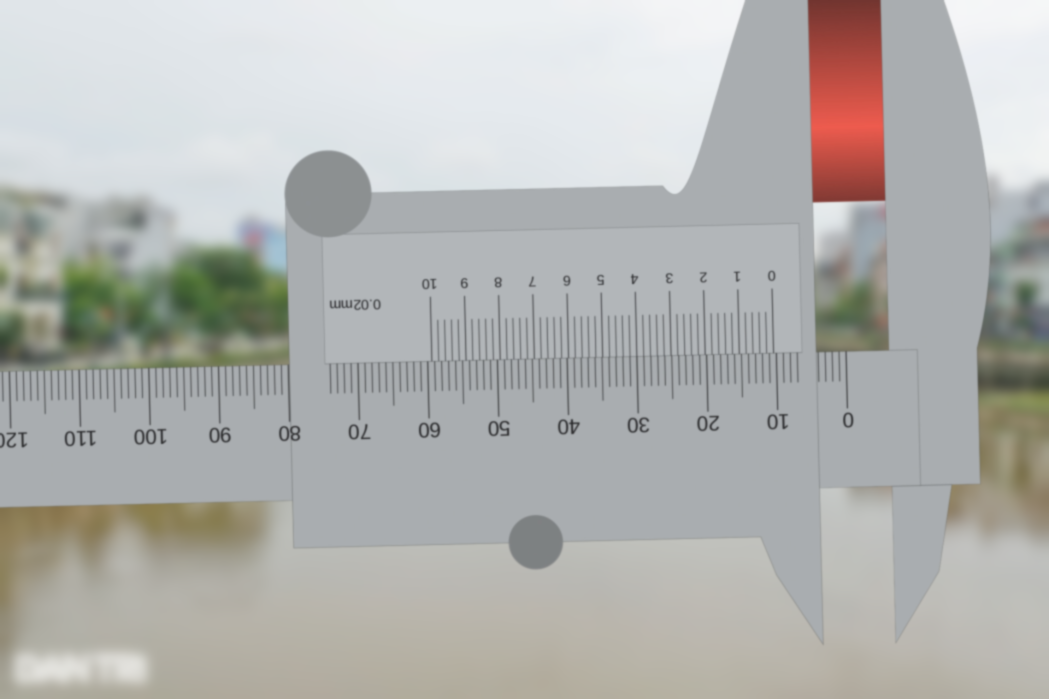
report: 10.4 (mm)
